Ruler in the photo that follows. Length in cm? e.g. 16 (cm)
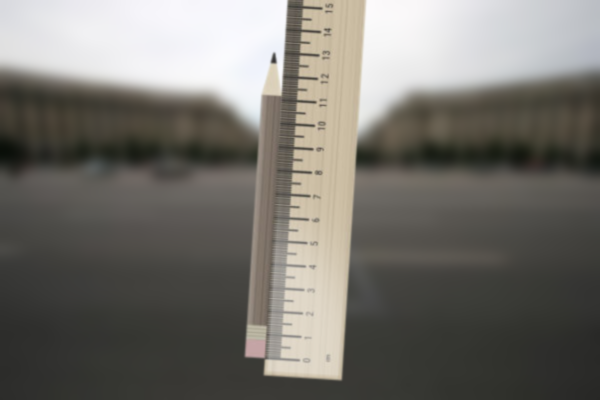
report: 13 (cm)
